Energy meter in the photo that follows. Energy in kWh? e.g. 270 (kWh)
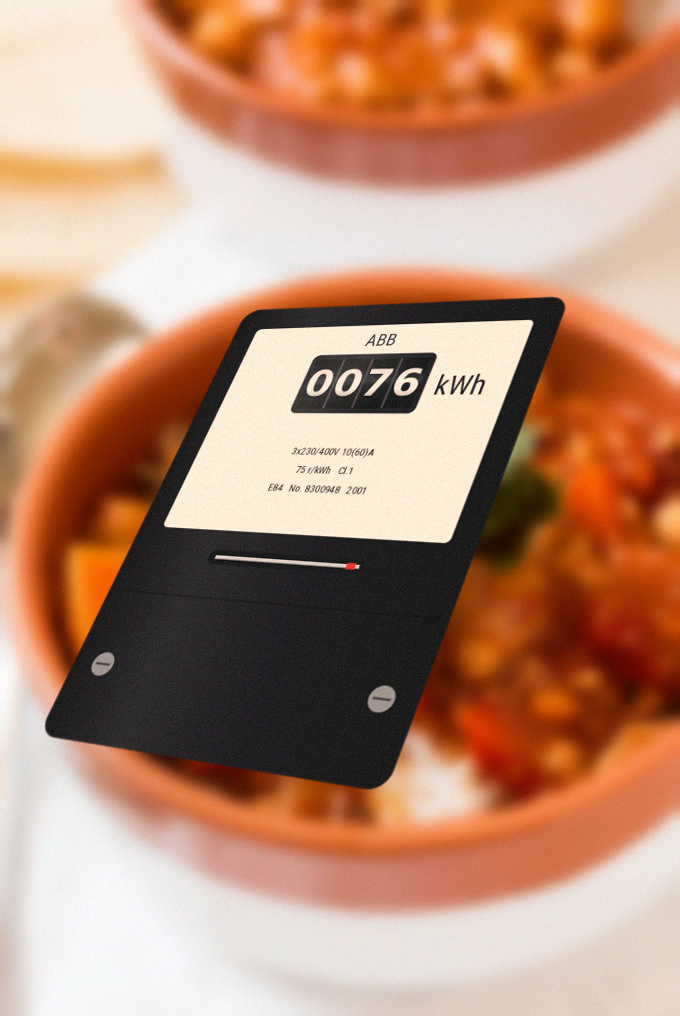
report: 76 (kWh)
